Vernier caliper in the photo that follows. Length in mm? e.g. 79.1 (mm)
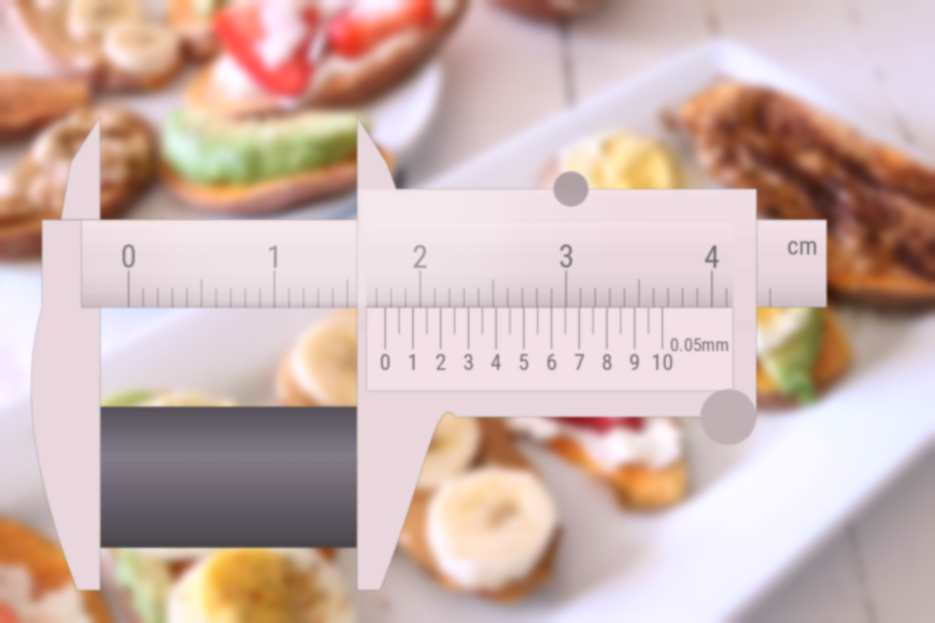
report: 17.6 (mm)
